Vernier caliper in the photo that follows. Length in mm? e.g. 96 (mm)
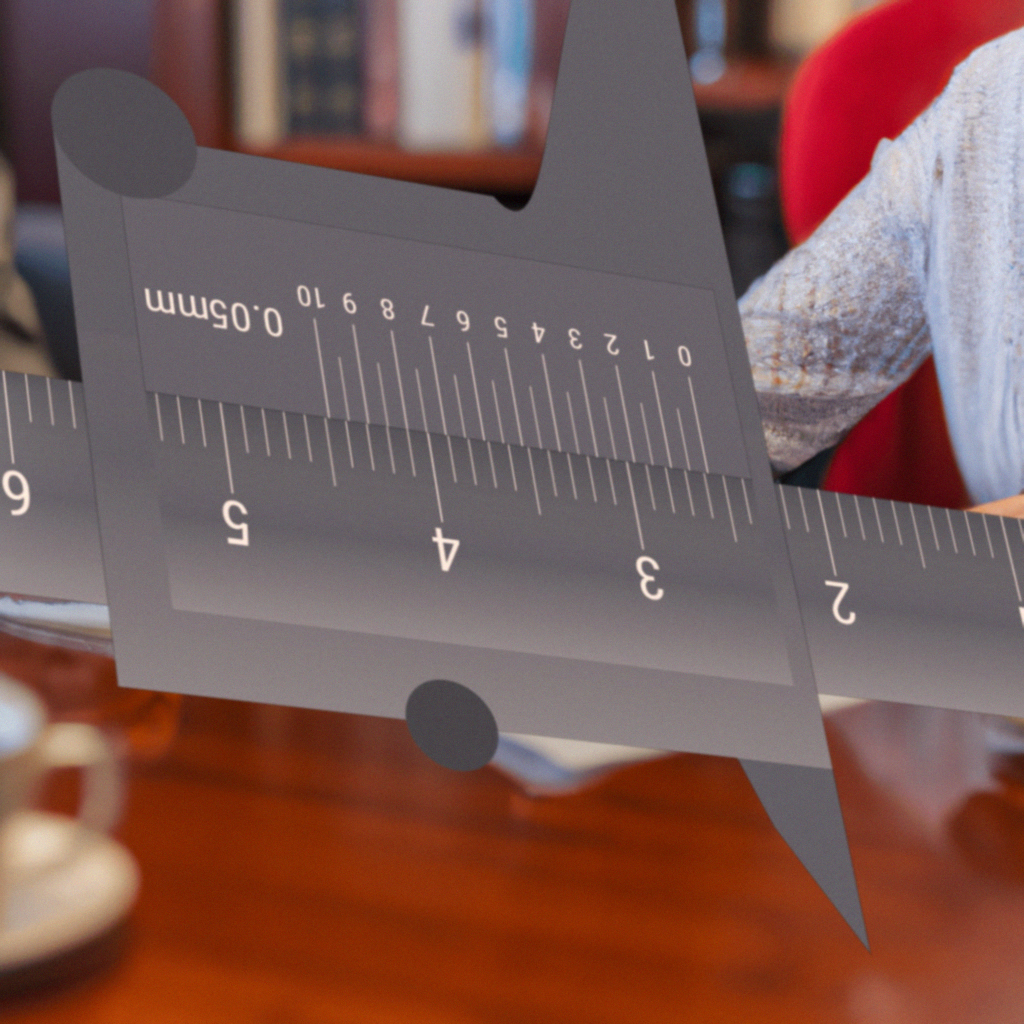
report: 25.8 (mm)
